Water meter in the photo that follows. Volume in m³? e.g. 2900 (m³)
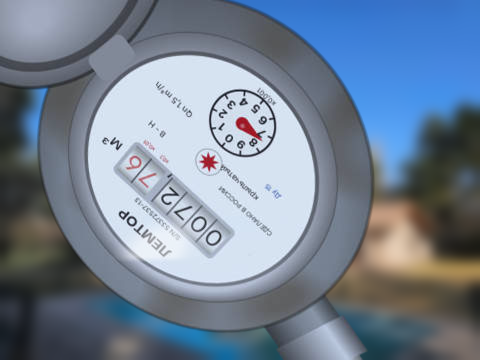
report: 72.767 (m³)
